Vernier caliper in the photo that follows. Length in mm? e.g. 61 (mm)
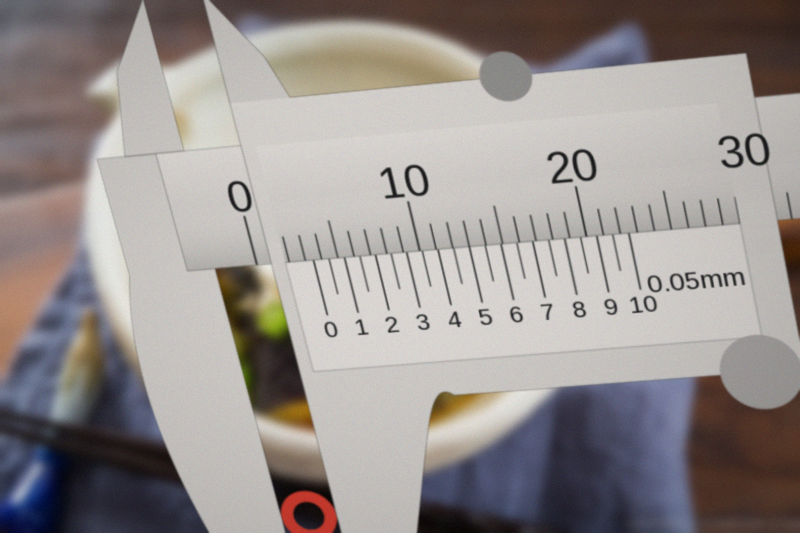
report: 3.5 (mm)
